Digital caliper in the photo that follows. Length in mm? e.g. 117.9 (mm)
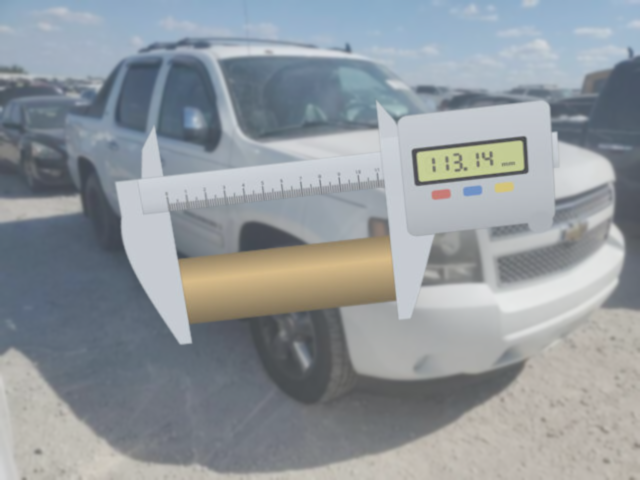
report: 113.14 (mm)
